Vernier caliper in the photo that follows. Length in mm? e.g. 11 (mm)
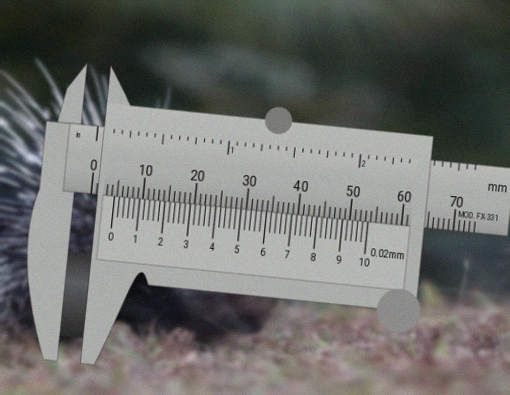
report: 4.5 (mm)
